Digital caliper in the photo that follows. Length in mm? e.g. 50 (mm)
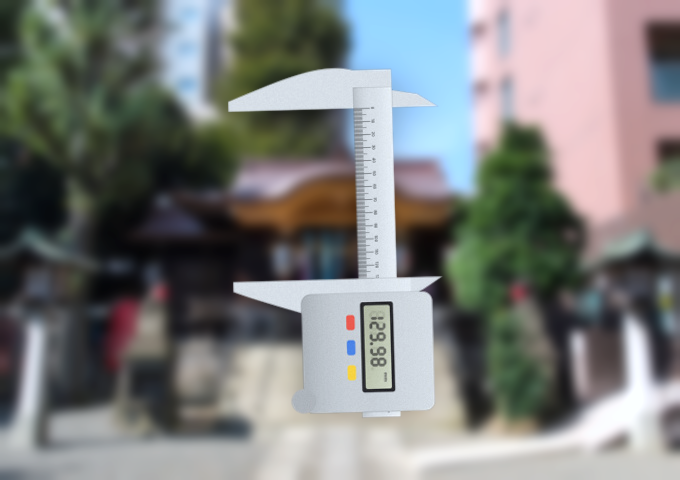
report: 129.98 (mm)
